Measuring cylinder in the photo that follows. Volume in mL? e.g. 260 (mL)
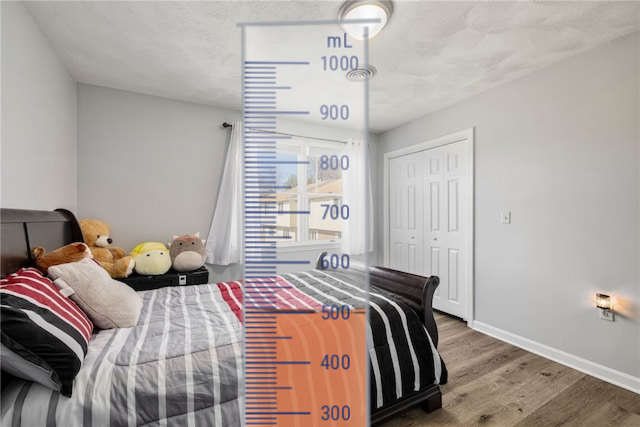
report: 500 (mL)
